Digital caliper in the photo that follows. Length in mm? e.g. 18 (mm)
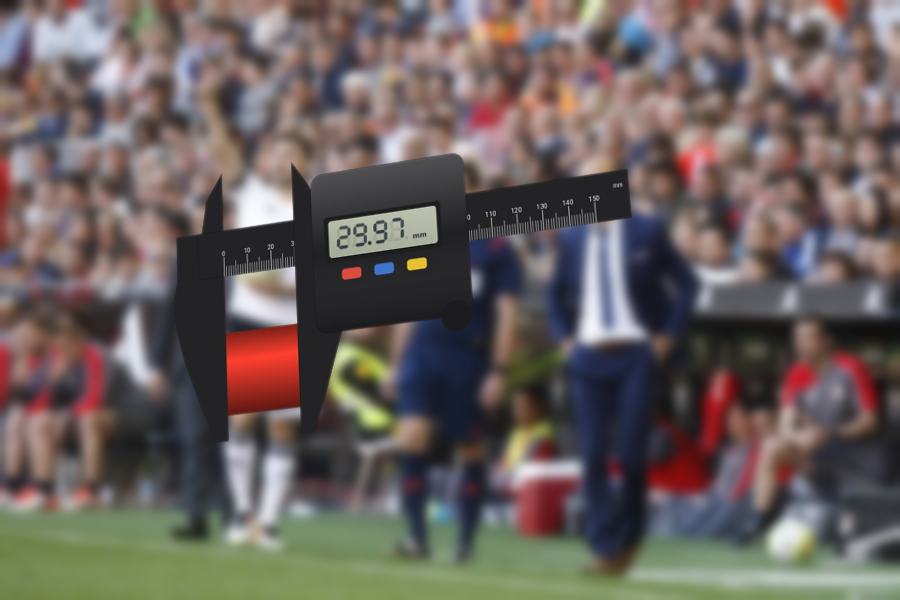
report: 29.97 (mm)
